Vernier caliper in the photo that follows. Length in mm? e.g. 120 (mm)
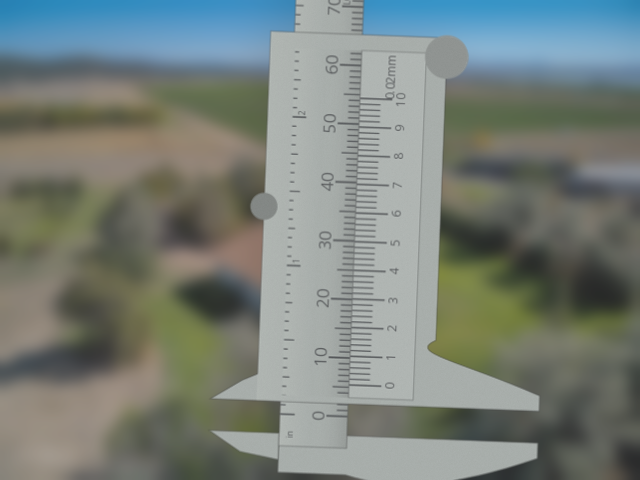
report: 5.4 (mm)
